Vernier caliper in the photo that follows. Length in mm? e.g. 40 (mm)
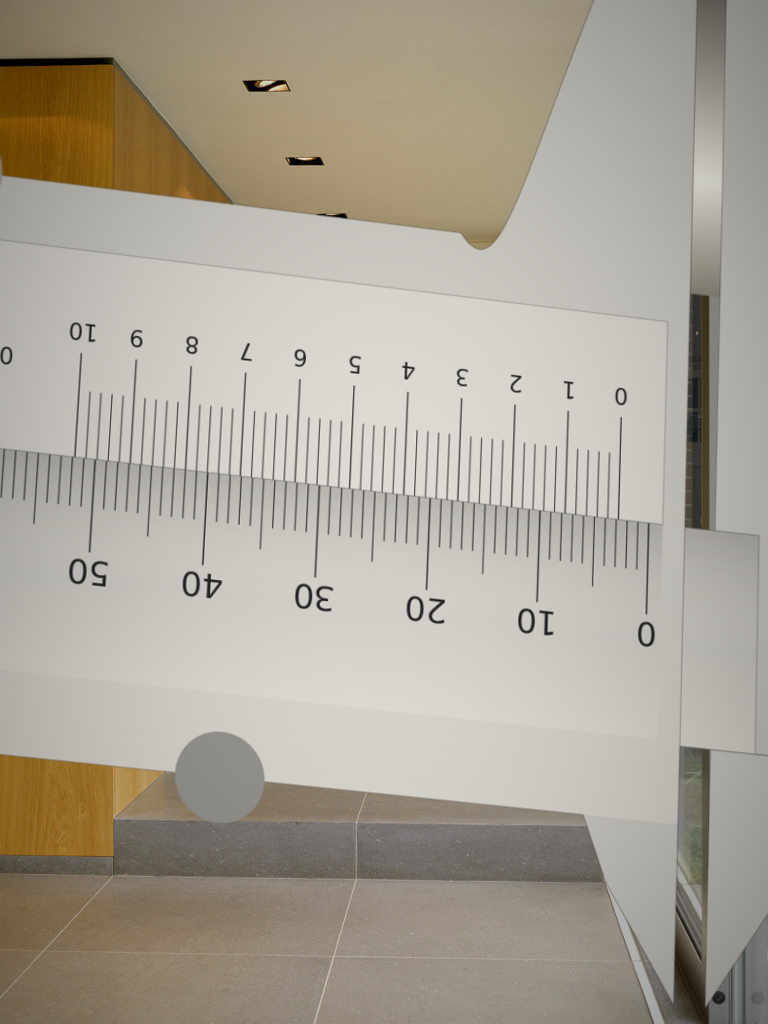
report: 2.8 (mm)
